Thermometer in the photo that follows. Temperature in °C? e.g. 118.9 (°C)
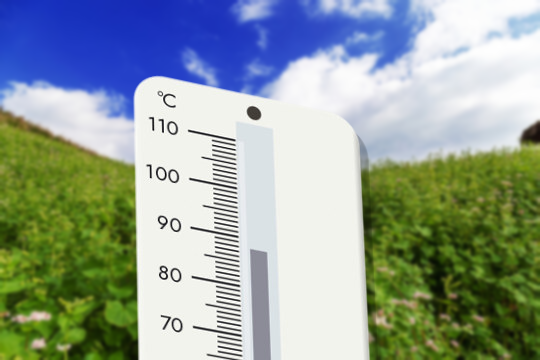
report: 88 (°C)
